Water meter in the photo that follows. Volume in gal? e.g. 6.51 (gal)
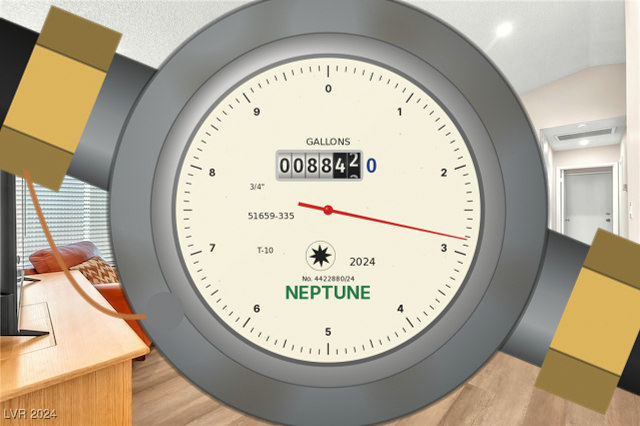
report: 88422.8 (gal)
